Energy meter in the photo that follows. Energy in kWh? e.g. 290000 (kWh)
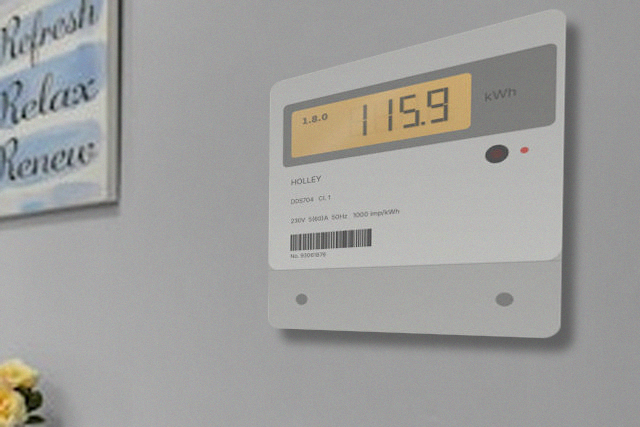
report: 115.9 (kWh)
